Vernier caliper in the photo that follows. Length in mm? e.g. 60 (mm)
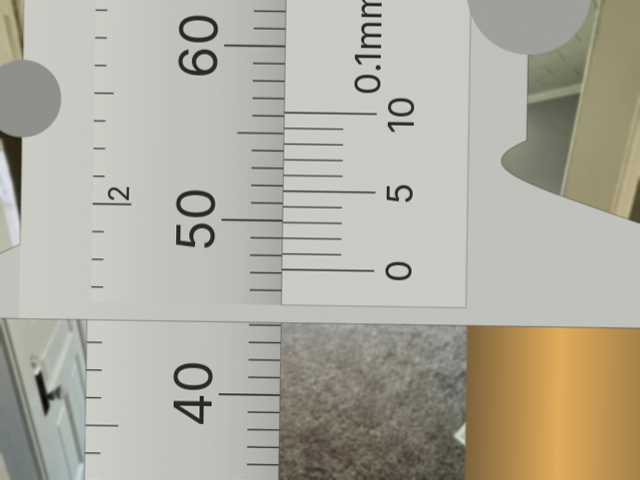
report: 47.2 (mm)
